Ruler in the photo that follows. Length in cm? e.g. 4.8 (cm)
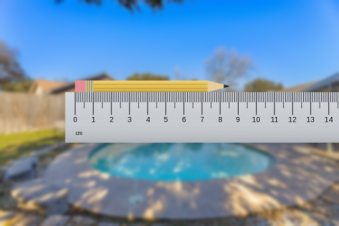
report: 8.5 (cm)
